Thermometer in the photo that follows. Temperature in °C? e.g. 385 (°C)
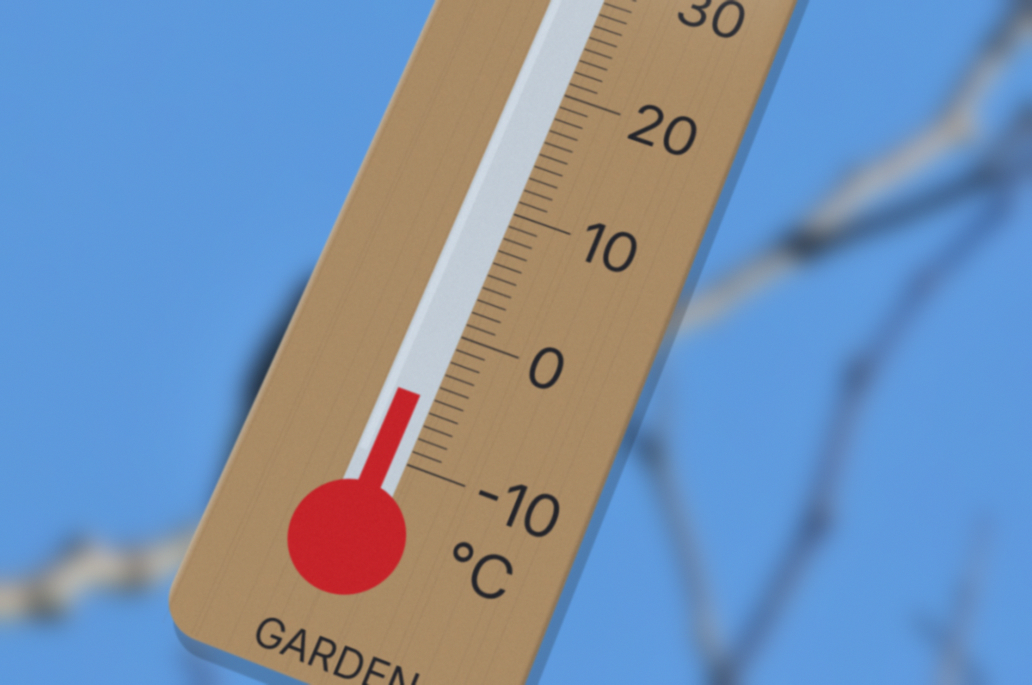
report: -5 (°C)
